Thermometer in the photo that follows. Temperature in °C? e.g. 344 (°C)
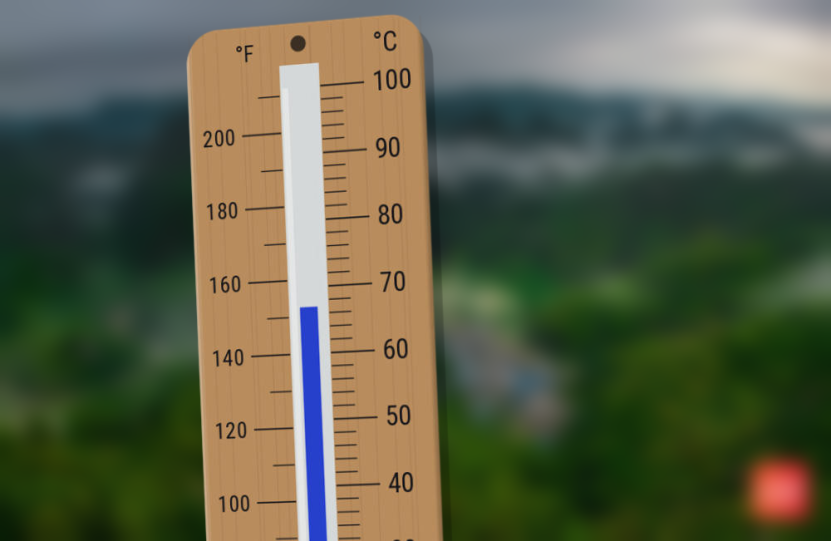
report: 67 (°C)
